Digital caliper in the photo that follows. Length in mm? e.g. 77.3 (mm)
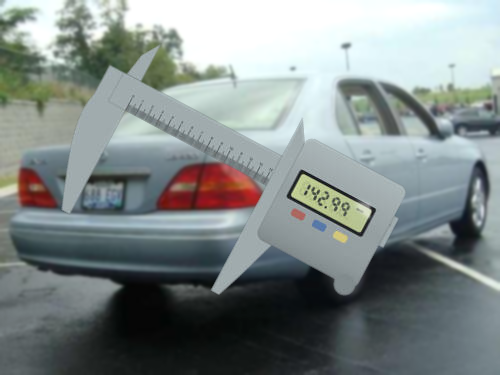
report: 142.99 (mm)
